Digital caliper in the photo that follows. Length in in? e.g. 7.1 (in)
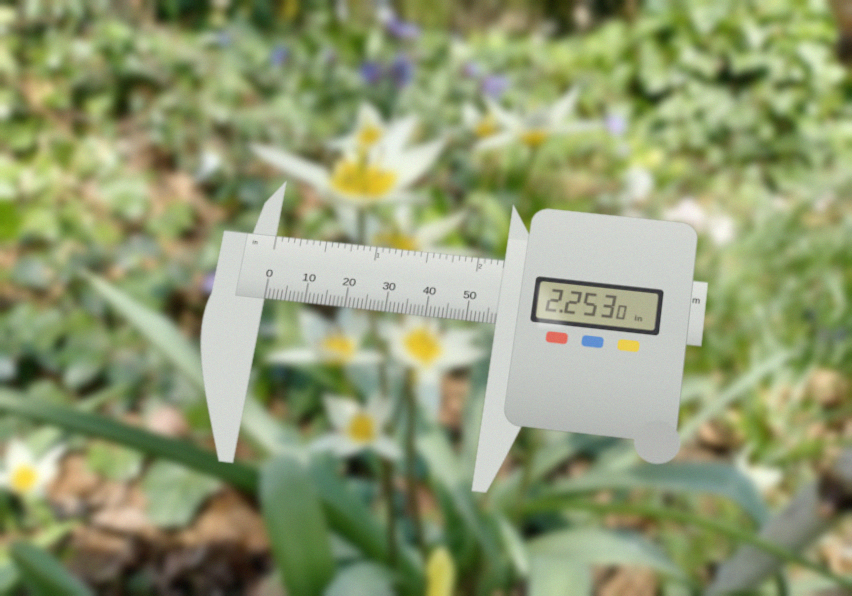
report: 2.2530 (in)
